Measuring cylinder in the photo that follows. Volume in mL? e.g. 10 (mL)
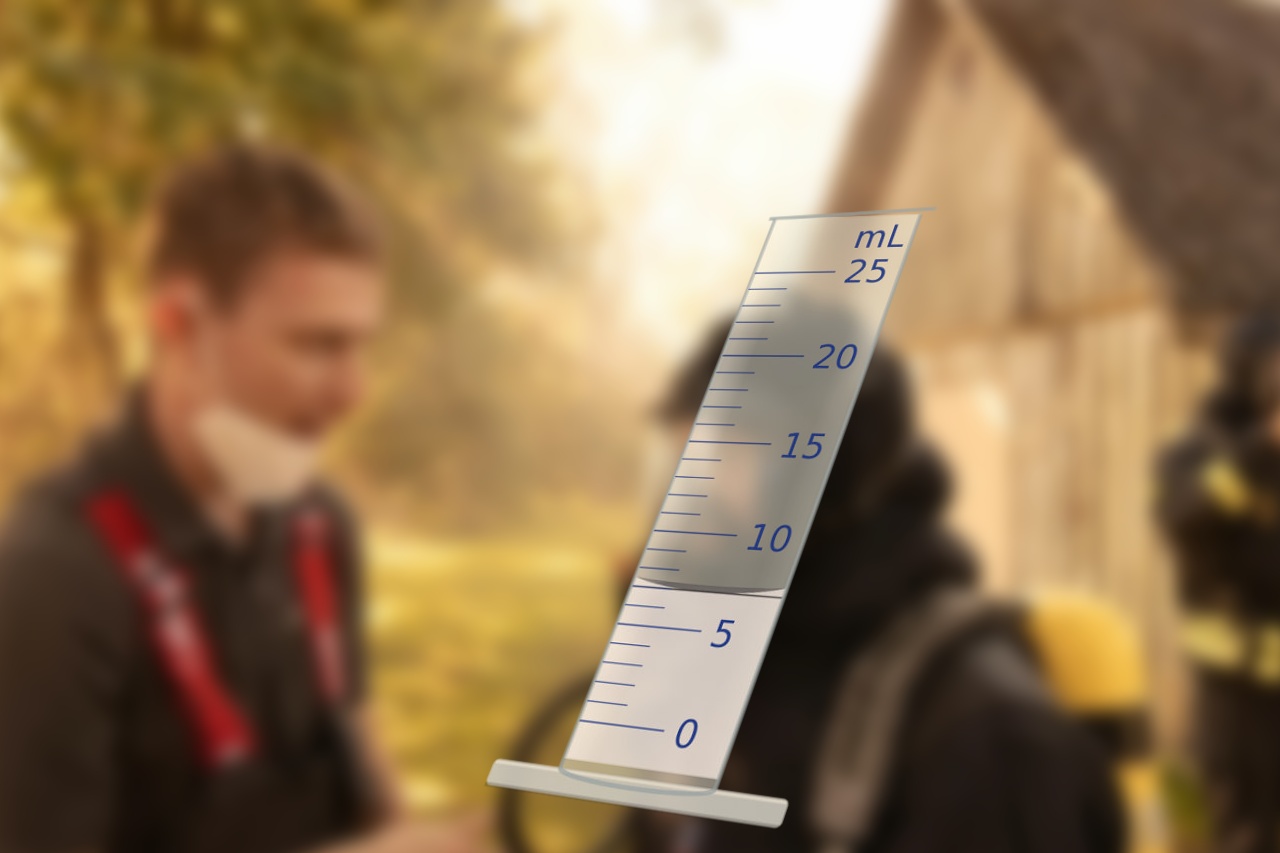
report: 7 (mL)
